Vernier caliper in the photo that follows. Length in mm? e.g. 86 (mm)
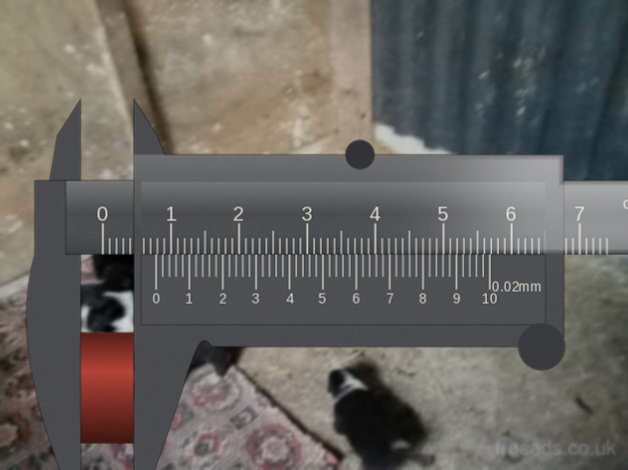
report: 7.8 (mm)
